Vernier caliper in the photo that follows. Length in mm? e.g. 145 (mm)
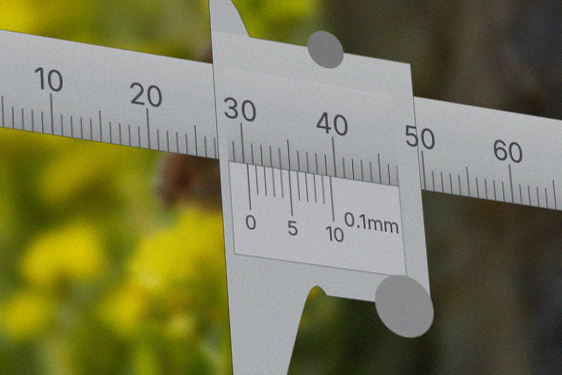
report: 30.4 (mm)
